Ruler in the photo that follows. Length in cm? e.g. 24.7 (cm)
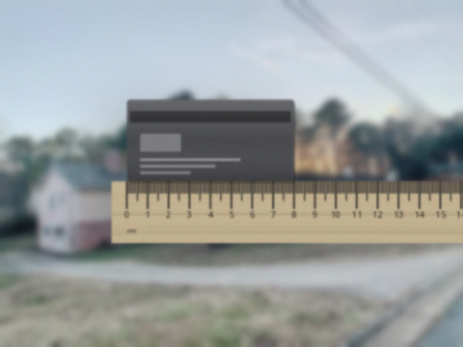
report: 8 (cm)
